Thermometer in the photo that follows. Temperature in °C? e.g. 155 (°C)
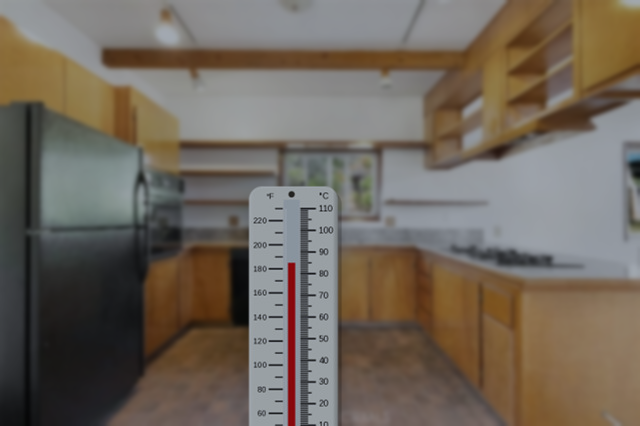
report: 85 (°C)
